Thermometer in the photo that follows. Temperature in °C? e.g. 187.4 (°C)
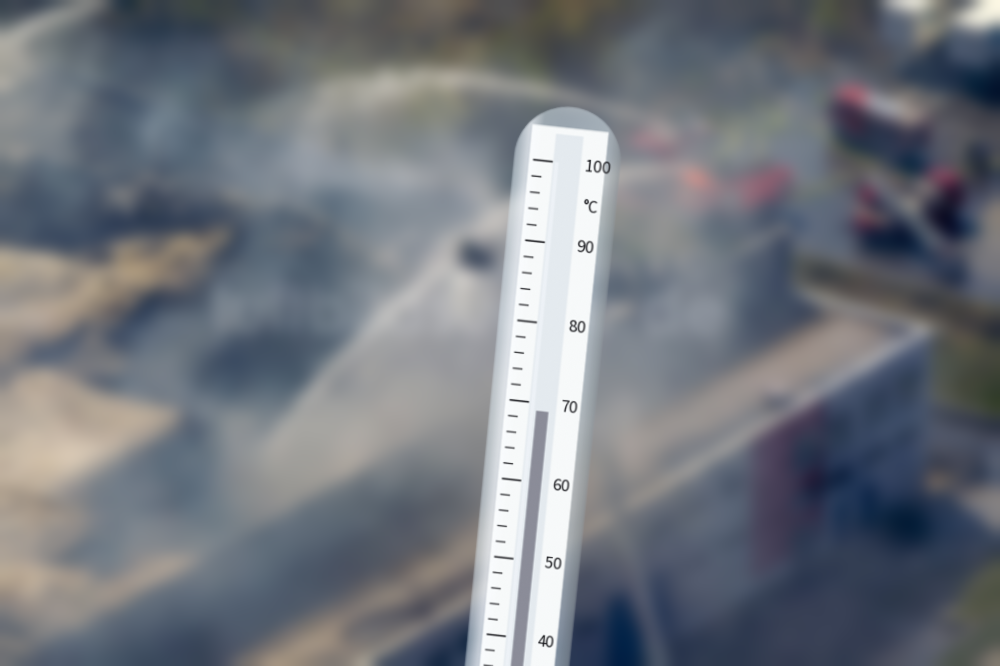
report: 69 (°C)
